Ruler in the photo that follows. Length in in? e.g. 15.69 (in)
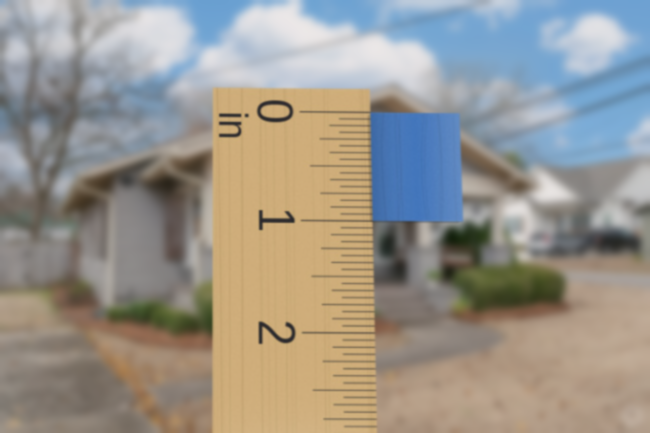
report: 1 (in)
